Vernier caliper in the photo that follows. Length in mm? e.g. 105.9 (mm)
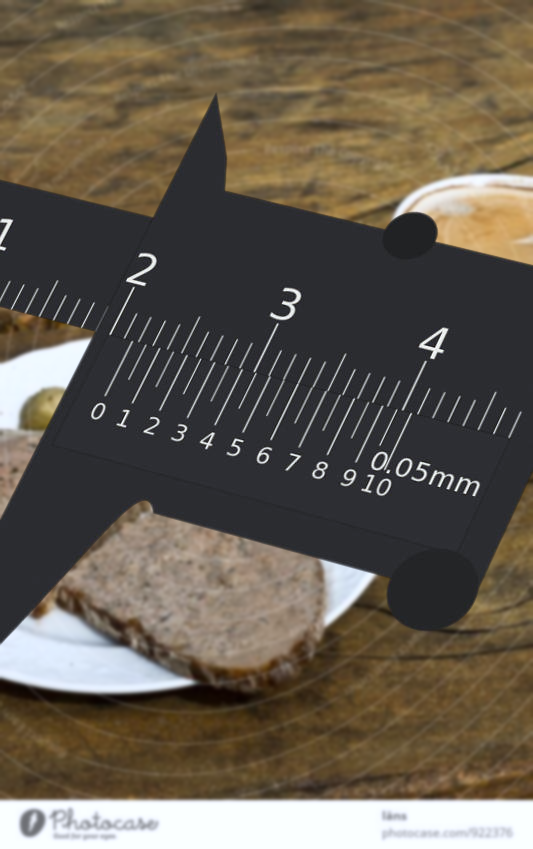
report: 21.6 (mm)
